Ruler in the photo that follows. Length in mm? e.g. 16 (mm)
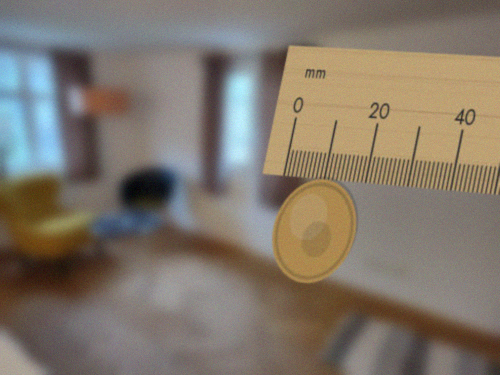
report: 20 (mm)
